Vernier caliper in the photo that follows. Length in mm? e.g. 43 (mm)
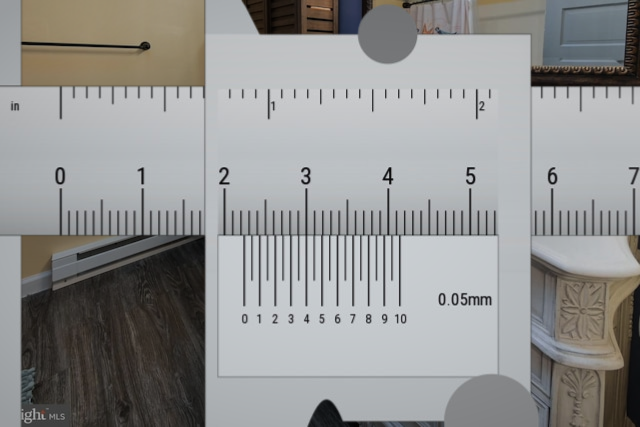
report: 22.4 (mm)
